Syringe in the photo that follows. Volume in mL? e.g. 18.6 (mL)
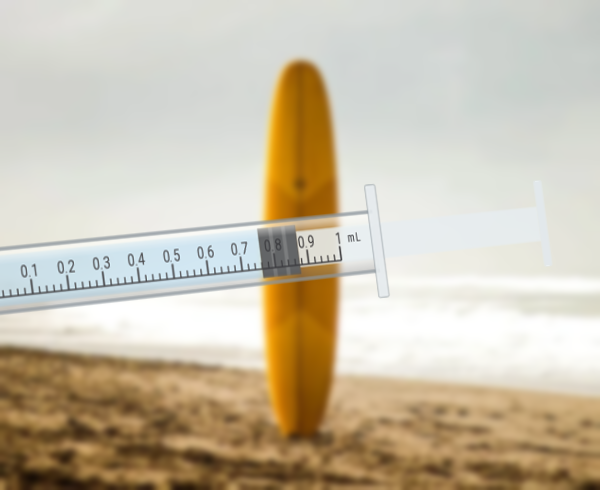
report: 0.76 (mL)
